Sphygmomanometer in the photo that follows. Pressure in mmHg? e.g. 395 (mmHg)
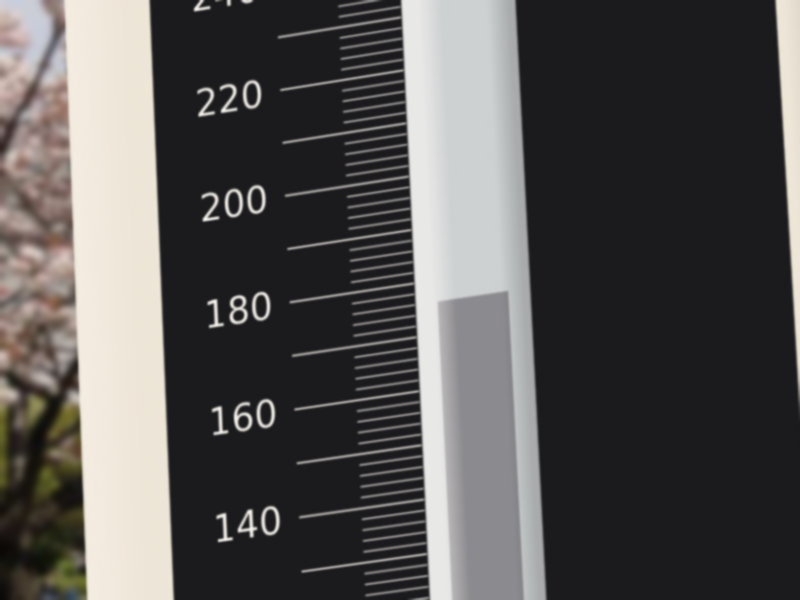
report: 176 (mmHg)
